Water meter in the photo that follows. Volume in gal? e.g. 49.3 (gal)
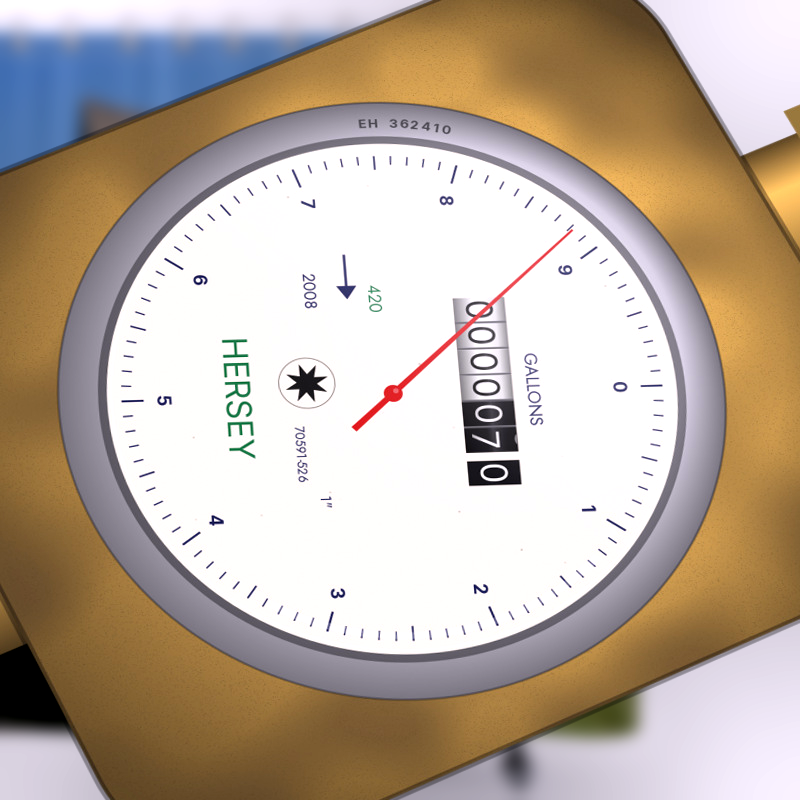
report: 68.8 (gal)
